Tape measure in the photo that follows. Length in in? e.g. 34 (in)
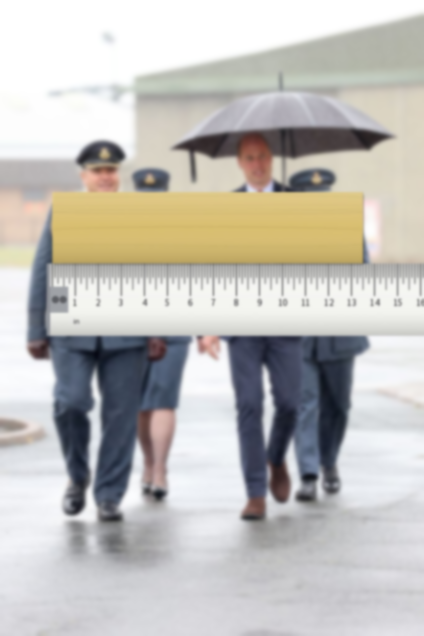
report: 13.5 (in)
